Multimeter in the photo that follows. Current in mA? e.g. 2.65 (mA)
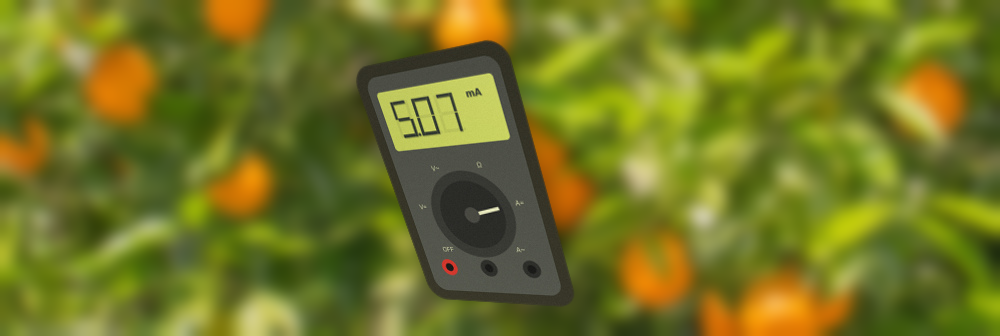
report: 5.07 (mA)
